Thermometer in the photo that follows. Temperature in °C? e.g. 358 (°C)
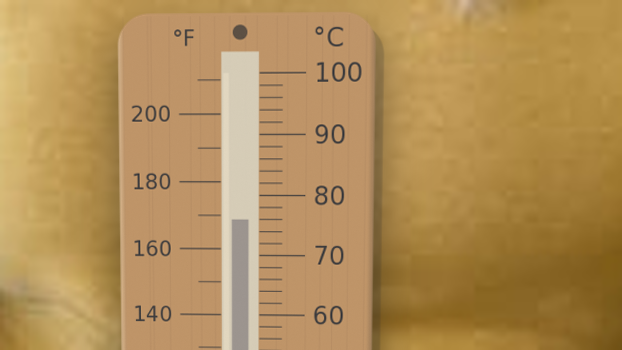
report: 76 (°C)
